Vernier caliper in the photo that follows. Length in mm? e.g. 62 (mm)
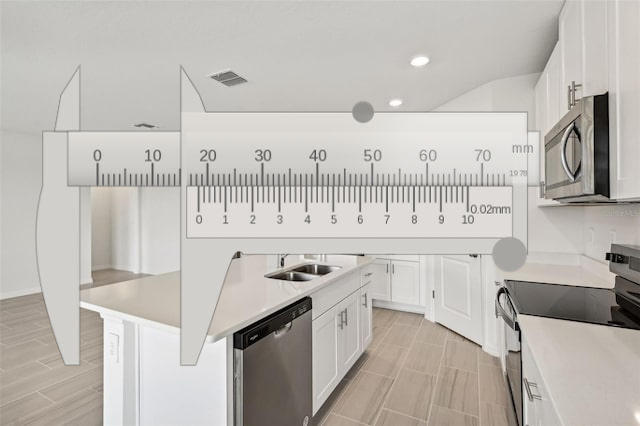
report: 18.4 (mm)
